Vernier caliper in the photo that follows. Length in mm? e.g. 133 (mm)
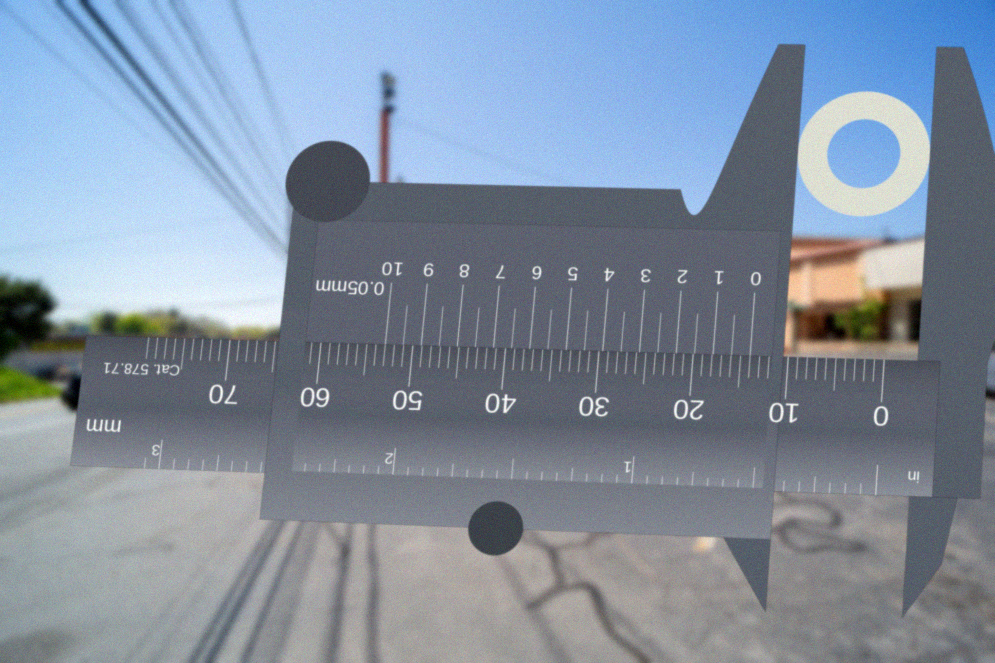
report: 14.0 (mm)
